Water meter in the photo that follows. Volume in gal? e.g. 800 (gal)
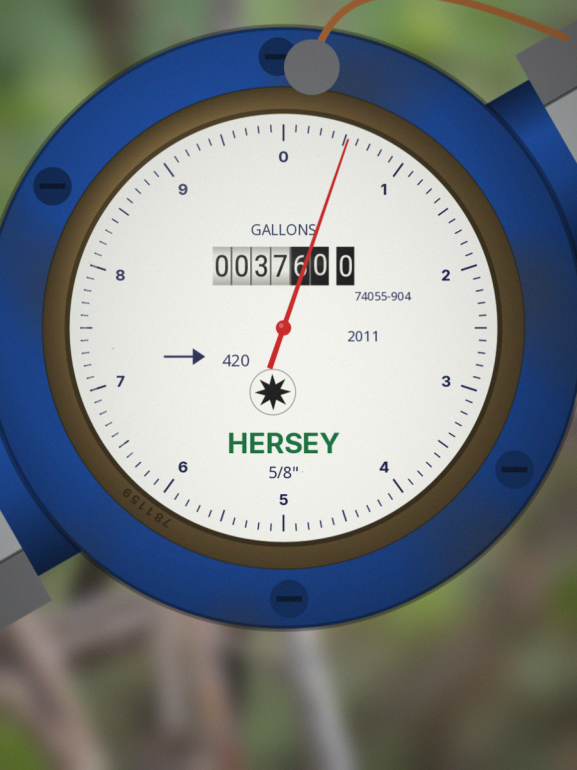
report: 37600.5 (gal)
